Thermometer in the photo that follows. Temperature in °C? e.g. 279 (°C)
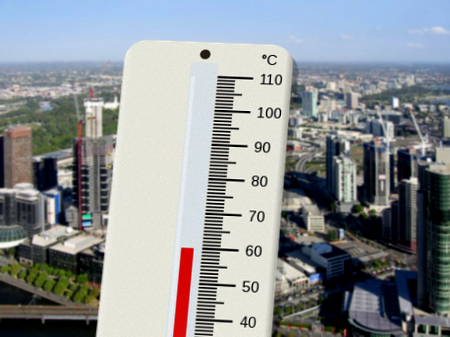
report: 60 (°C)
